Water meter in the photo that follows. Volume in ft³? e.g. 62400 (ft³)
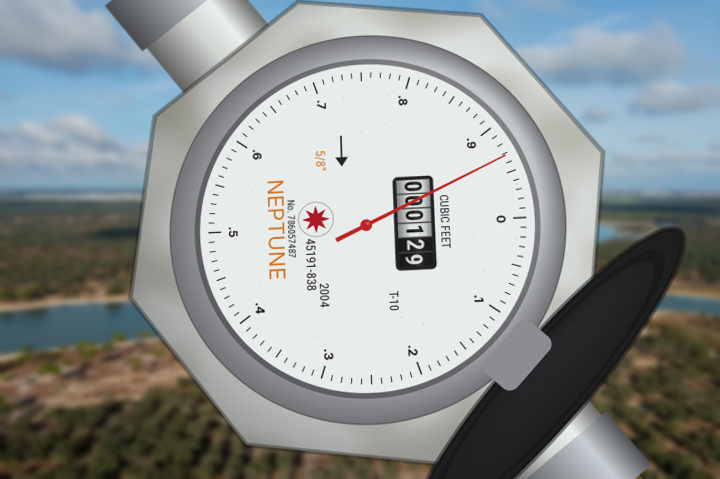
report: 128.93 (ft³)
